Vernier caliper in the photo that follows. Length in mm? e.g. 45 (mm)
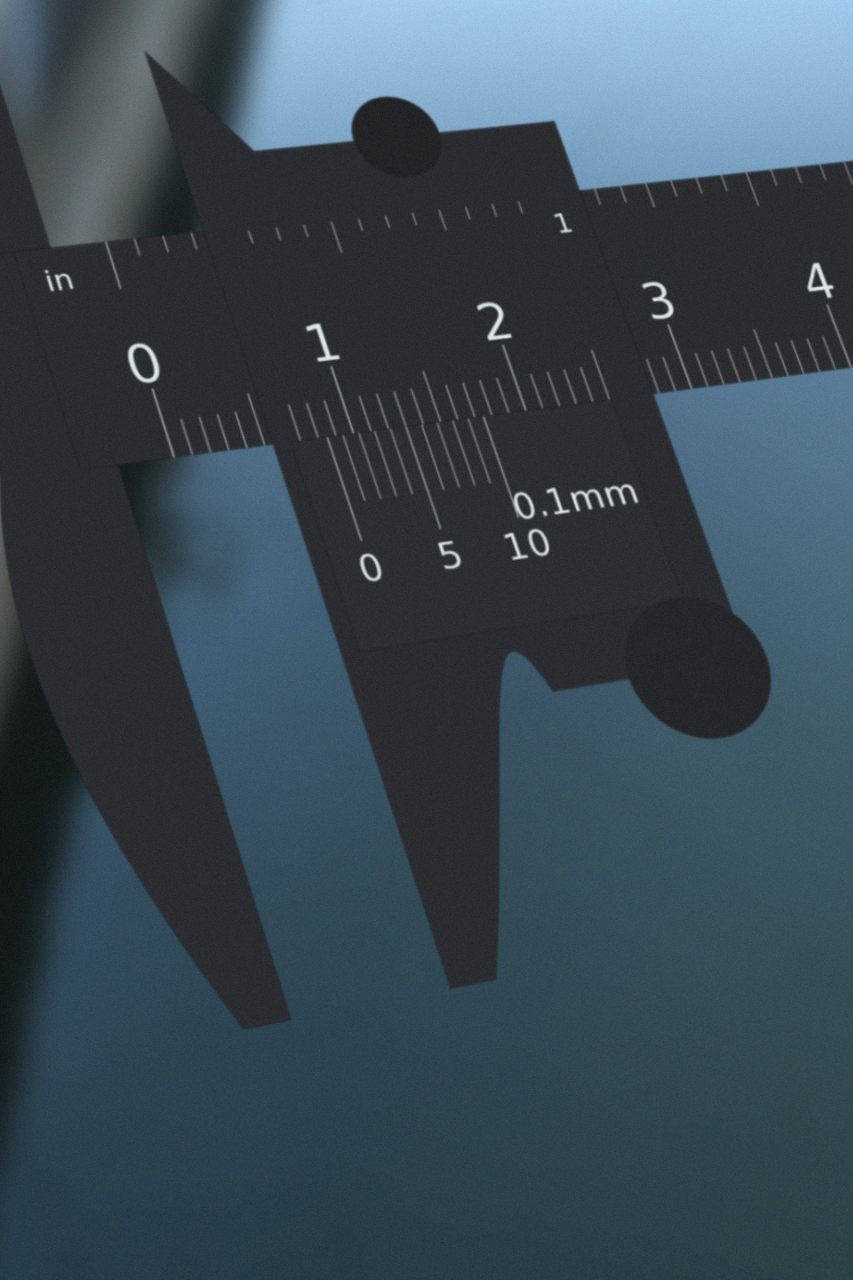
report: 8.5 (mm)
